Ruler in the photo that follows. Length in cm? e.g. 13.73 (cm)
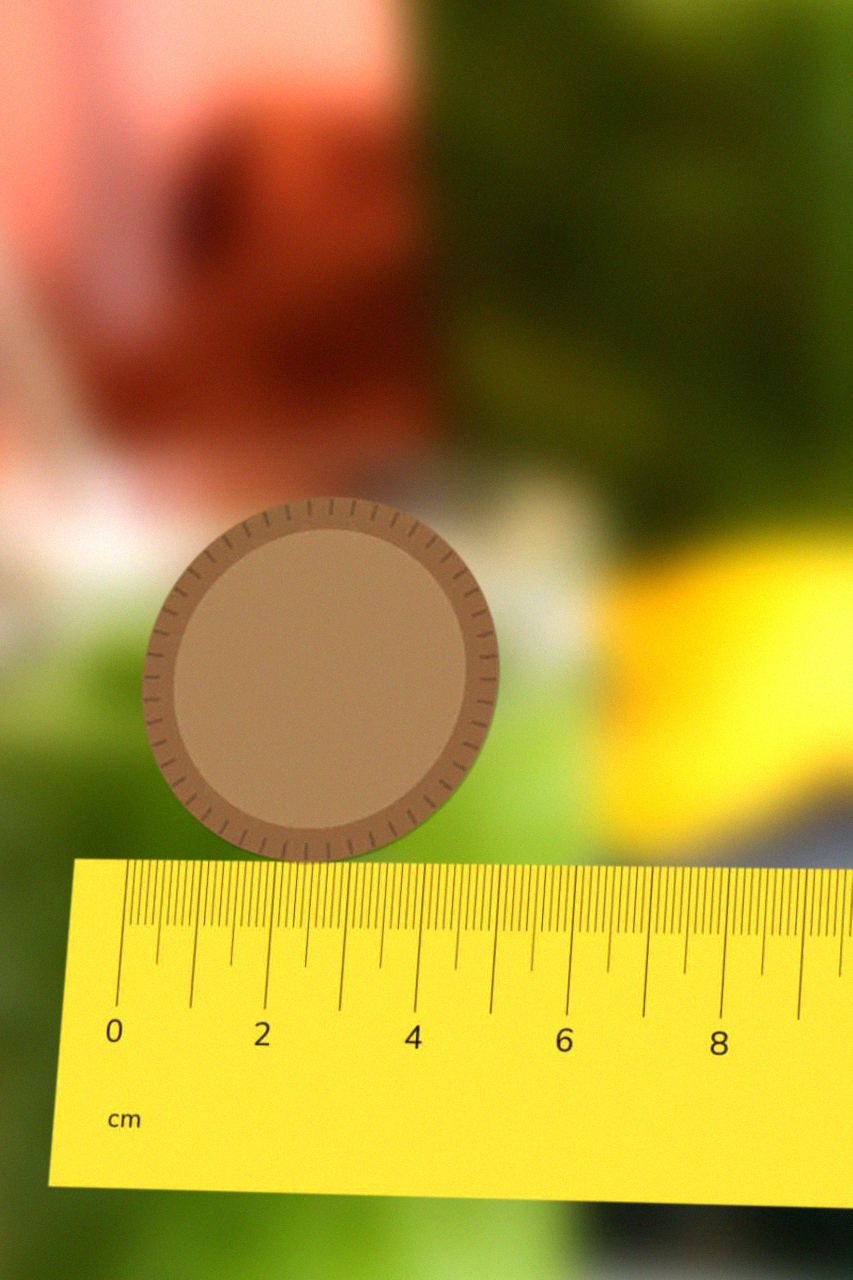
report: 4.8 (cm)
